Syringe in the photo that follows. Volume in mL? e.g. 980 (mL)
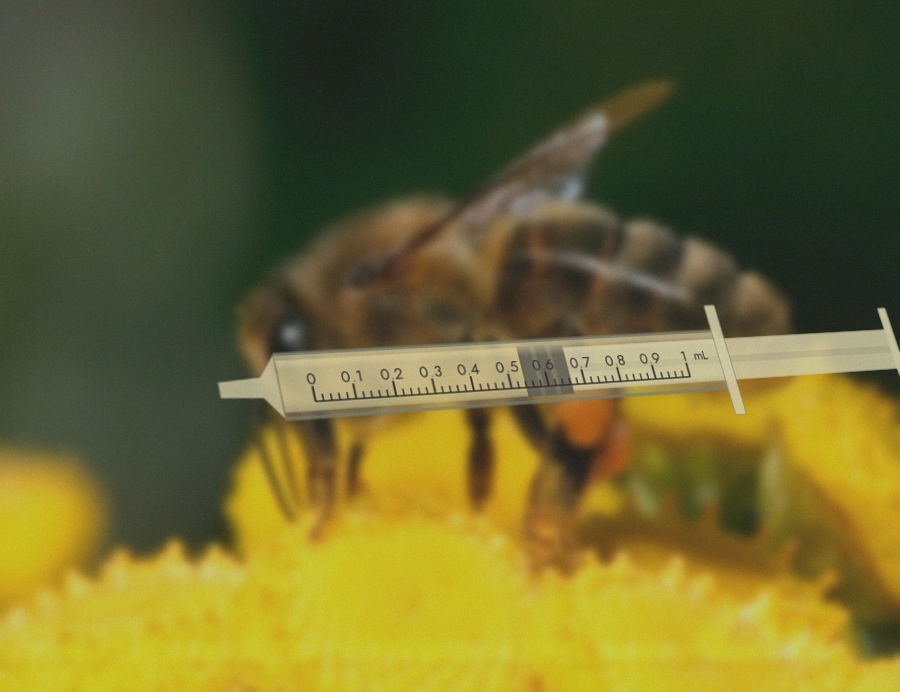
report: 0.54 (mL)
